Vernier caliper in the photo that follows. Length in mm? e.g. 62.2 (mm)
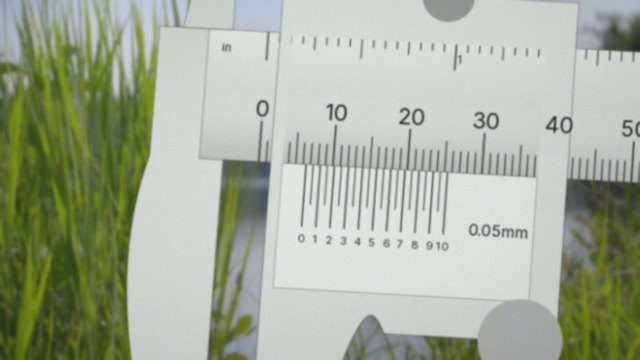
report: 6.4 (mm)
